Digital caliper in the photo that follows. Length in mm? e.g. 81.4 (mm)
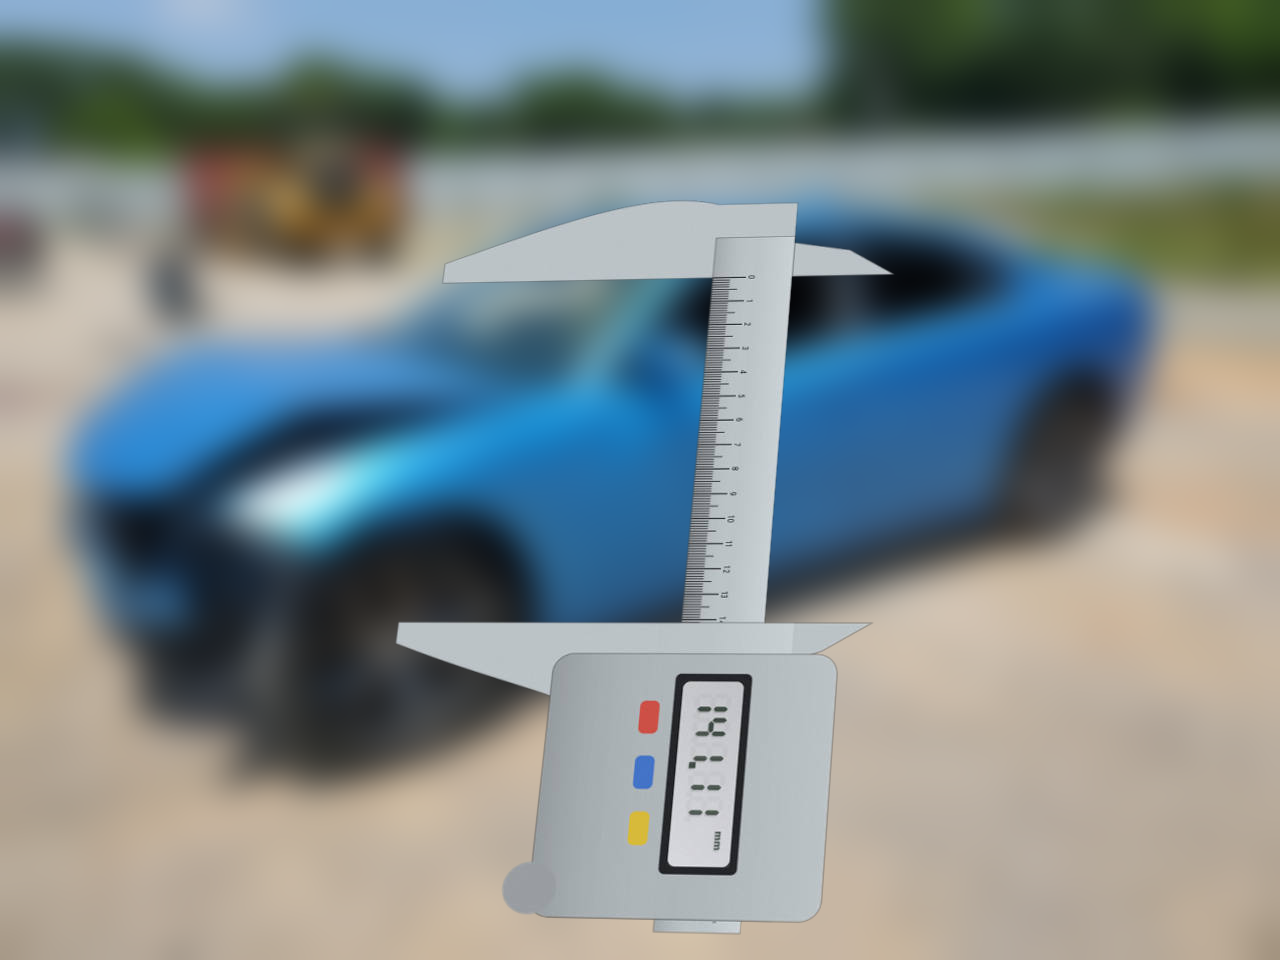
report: 141.11 (mm)
